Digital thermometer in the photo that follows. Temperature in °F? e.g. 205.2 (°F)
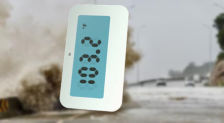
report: 103.2 (°F)
